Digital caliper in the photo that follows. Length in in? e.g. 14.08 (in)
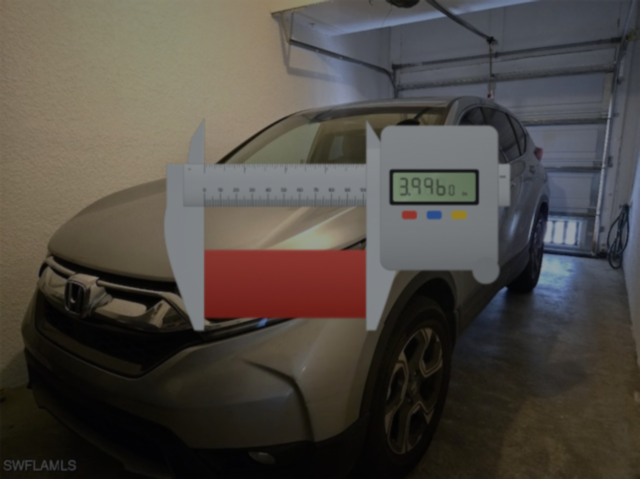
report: 3.9960 (in)
